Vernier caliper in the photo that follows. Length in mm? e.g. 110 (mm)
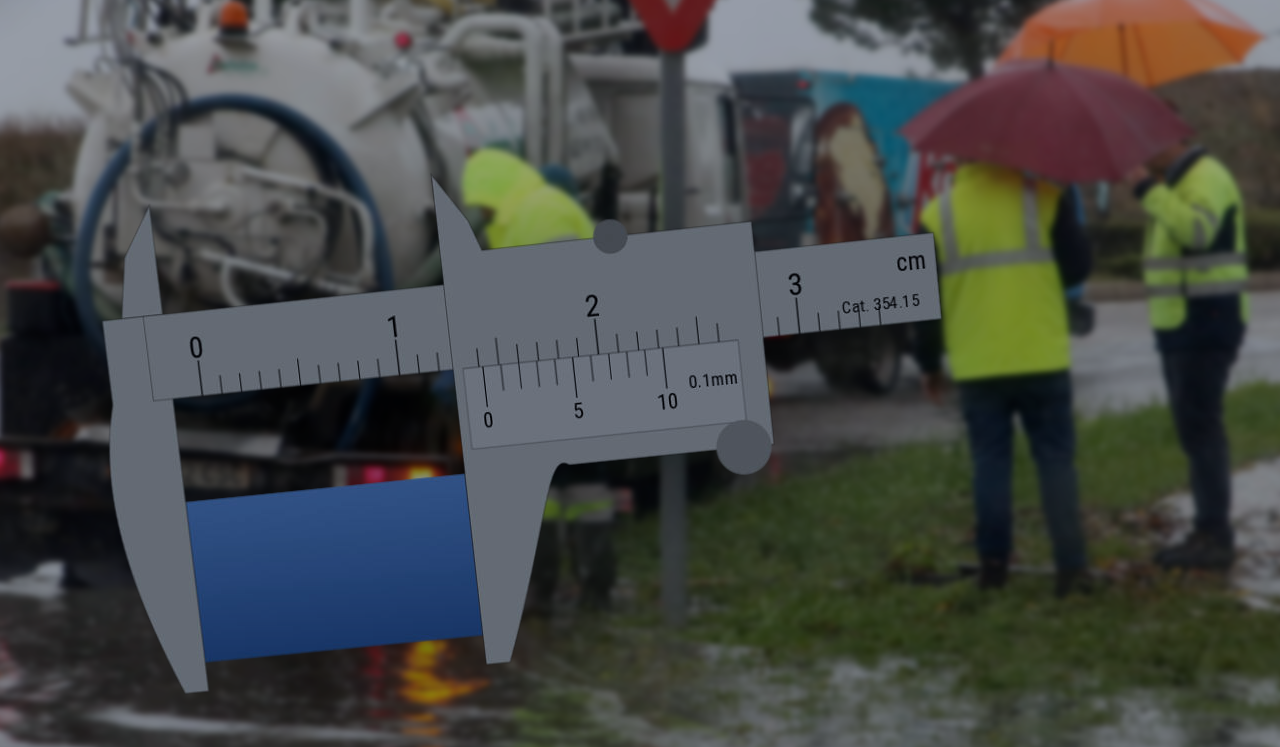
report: 14.2 (mm)
